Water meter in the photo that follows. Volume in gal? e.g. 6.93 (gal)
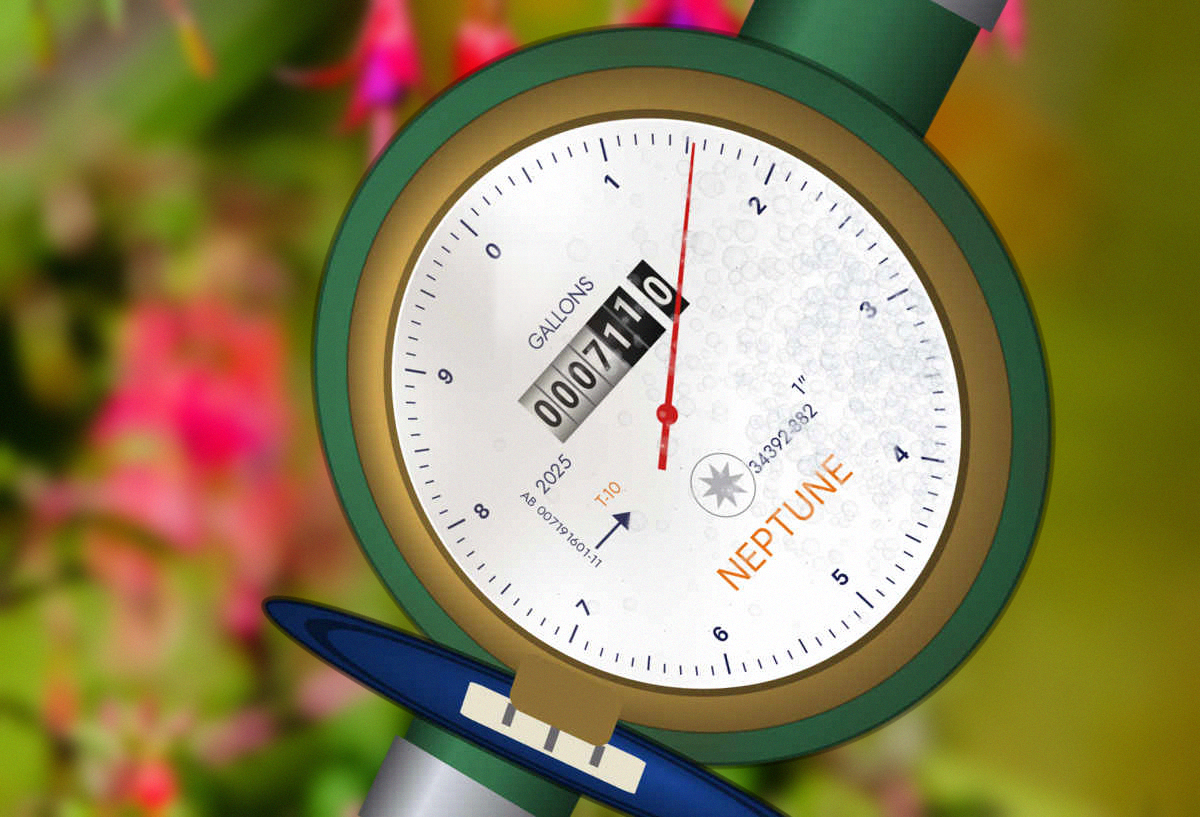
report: 7111.5 (gal)
